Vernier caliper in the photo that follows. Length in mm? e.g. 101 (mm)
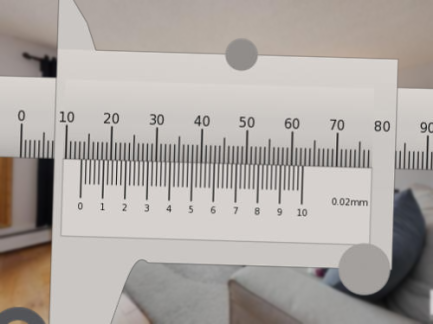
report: 13.5 (mm)
